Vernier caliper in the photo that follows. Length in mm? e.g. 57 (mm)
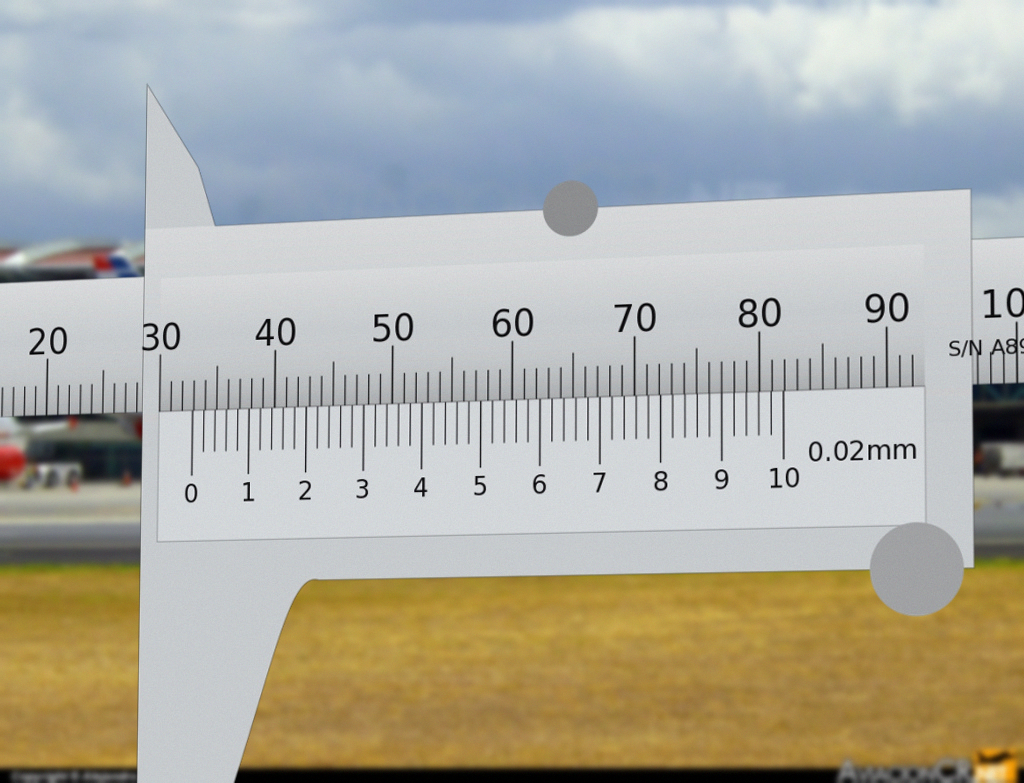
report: 32.9 (mm)
